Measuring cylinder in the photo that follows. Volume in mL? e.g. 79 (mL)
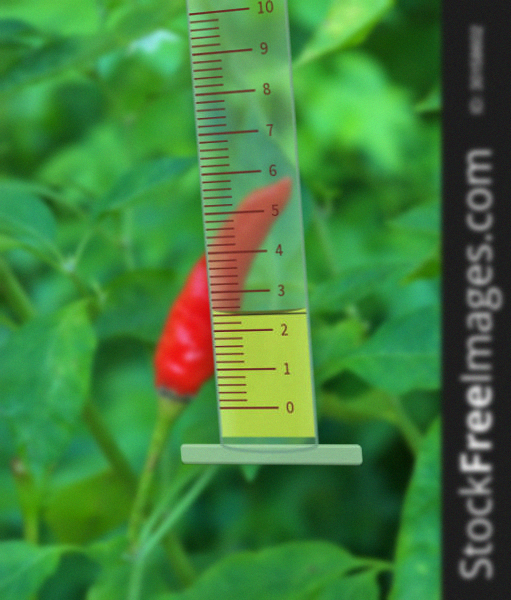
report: 2.4 (mL)
